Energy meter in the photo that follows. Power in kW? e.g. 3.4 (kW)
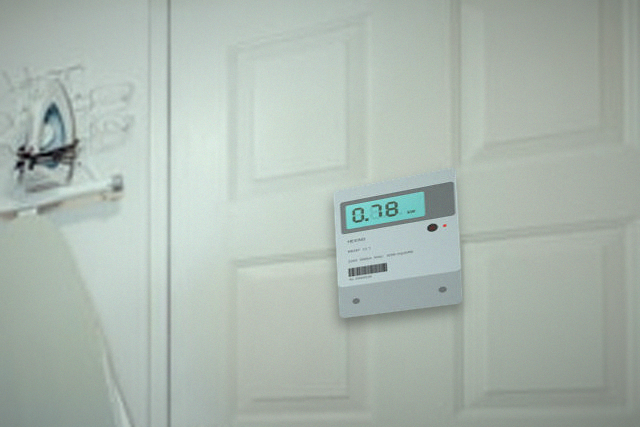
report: 0.78 (kW)
